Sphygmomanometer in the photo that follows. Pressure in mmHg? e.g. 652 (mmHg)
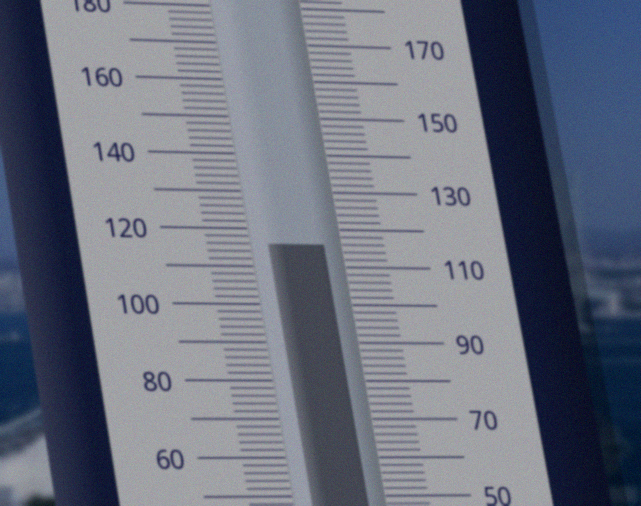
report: 116 (mmHg)
